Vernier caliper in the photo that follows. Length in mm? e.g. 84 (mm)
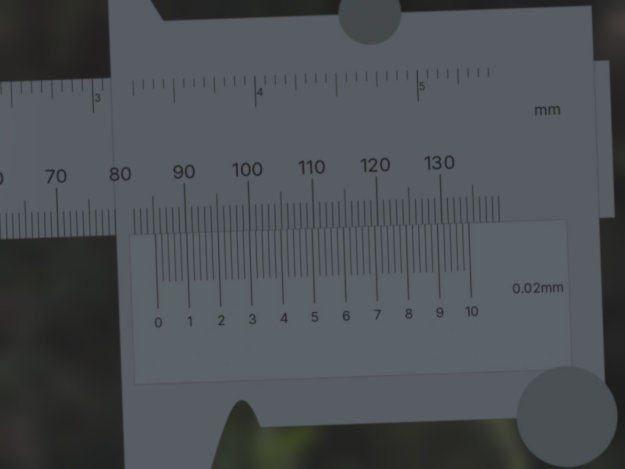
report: 85.2 (mm)
